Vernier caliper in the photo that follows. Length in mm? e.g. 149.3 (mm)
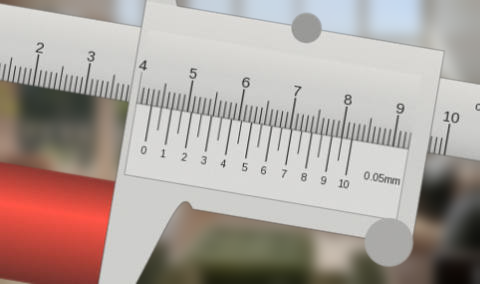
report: 43.0 (mm)
